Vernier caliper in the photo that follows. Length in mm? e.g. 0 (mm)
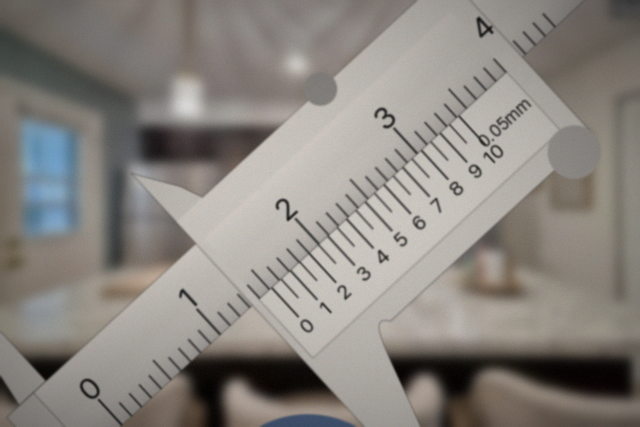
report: 15.2 (mm)
